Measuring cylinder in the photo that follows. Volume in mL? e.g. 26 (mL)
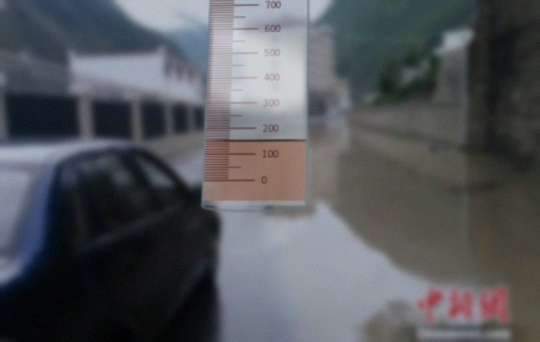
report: 150 (mL)
